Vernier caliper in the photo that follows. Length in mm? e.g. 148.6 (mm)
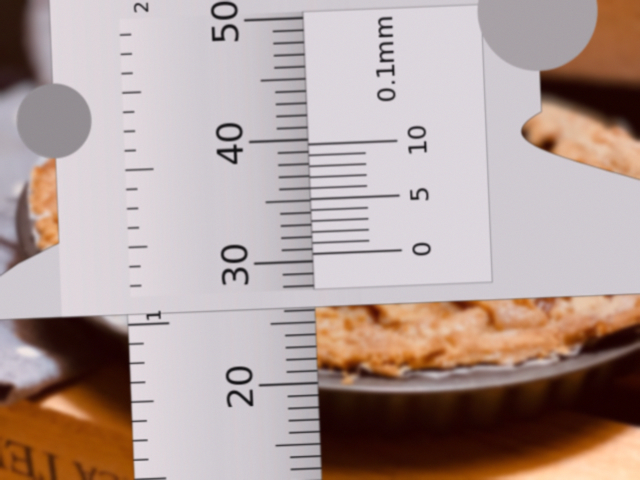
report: 30.6 (mm)
